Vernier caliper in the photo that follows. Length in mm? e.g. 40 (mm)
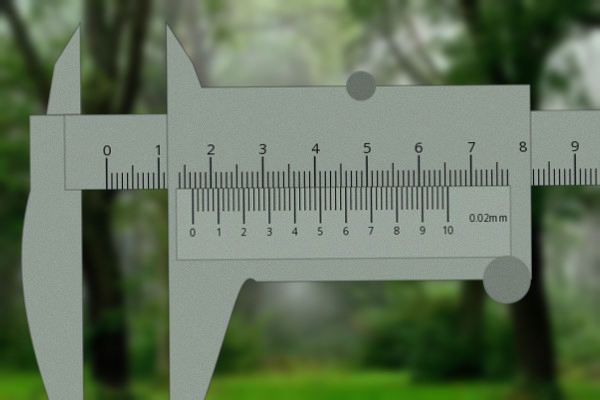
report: 16.5 (mm)
